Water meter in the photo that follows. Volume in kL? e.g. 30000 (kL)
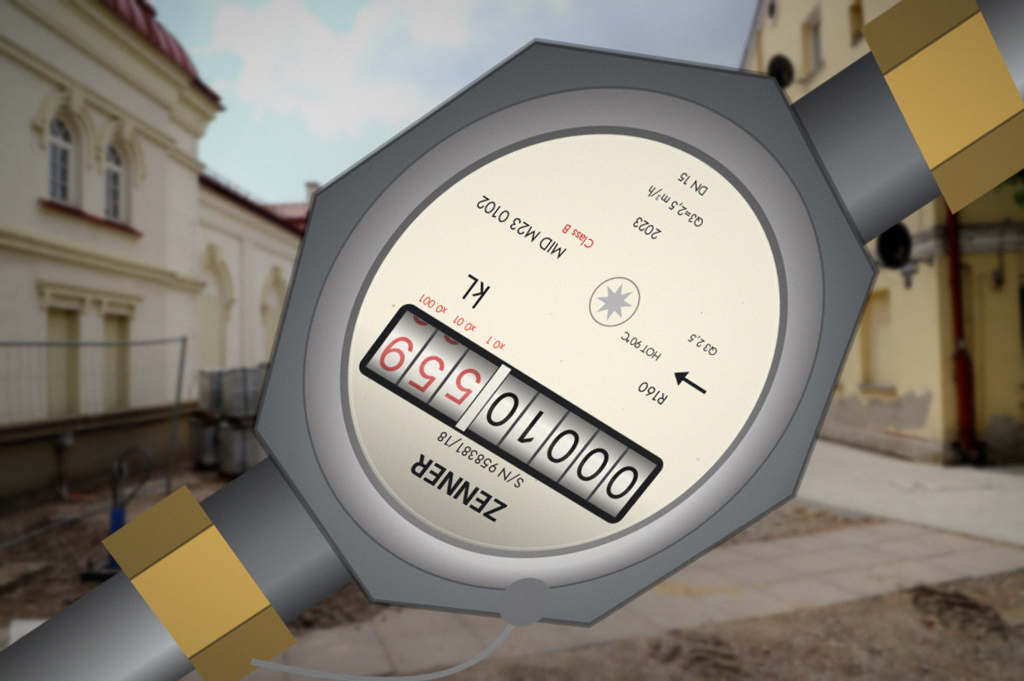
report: 10.559 (kL)
